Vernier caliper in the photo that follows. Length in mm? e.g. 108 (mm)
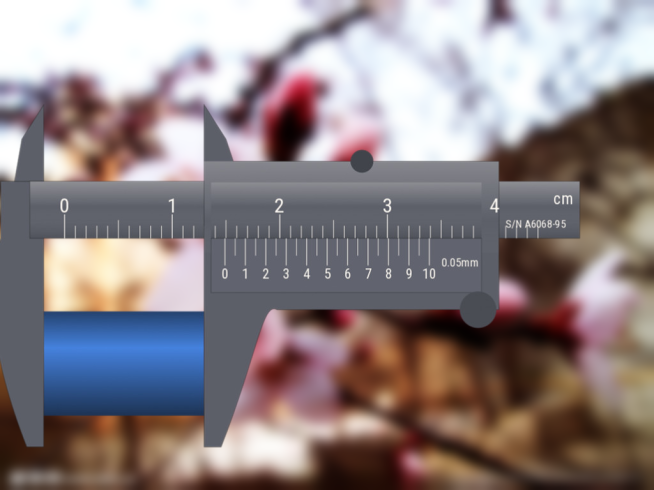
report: 14.9 (mm)
